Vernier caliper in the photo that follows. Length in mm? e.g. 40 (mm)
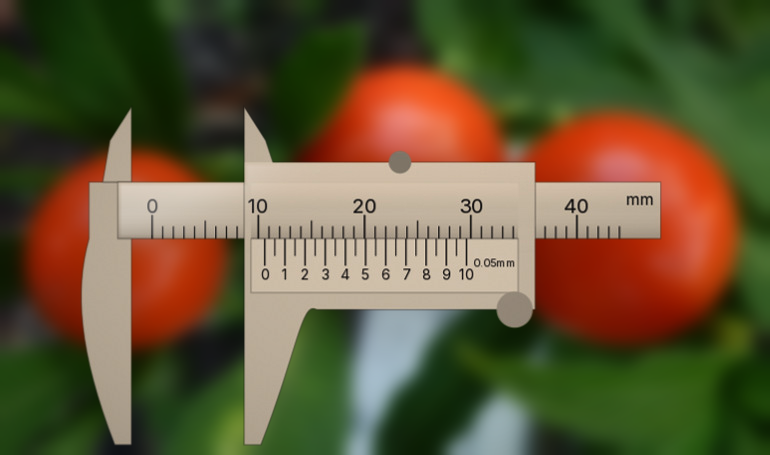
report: 10.6 (mm)
